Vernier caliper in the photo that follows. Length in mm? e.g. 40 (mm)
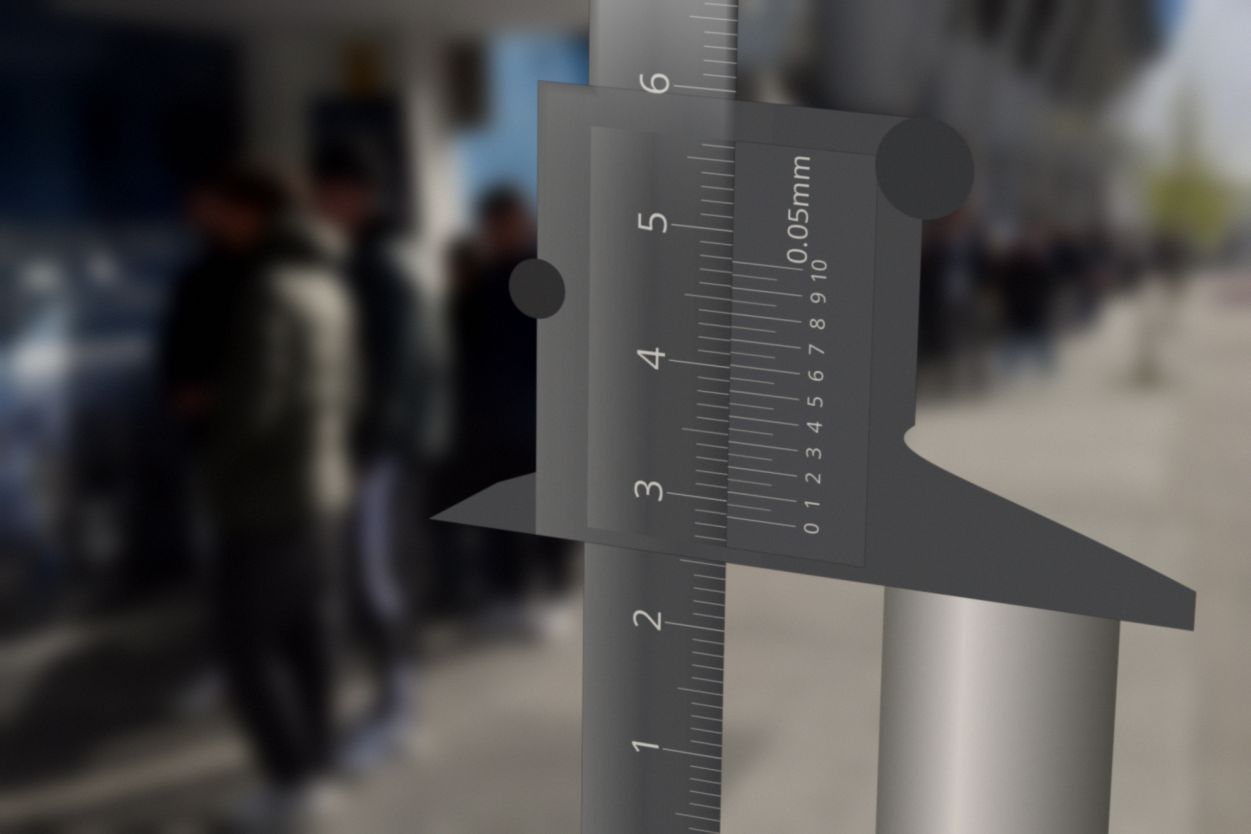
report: 28.8 (mm)
